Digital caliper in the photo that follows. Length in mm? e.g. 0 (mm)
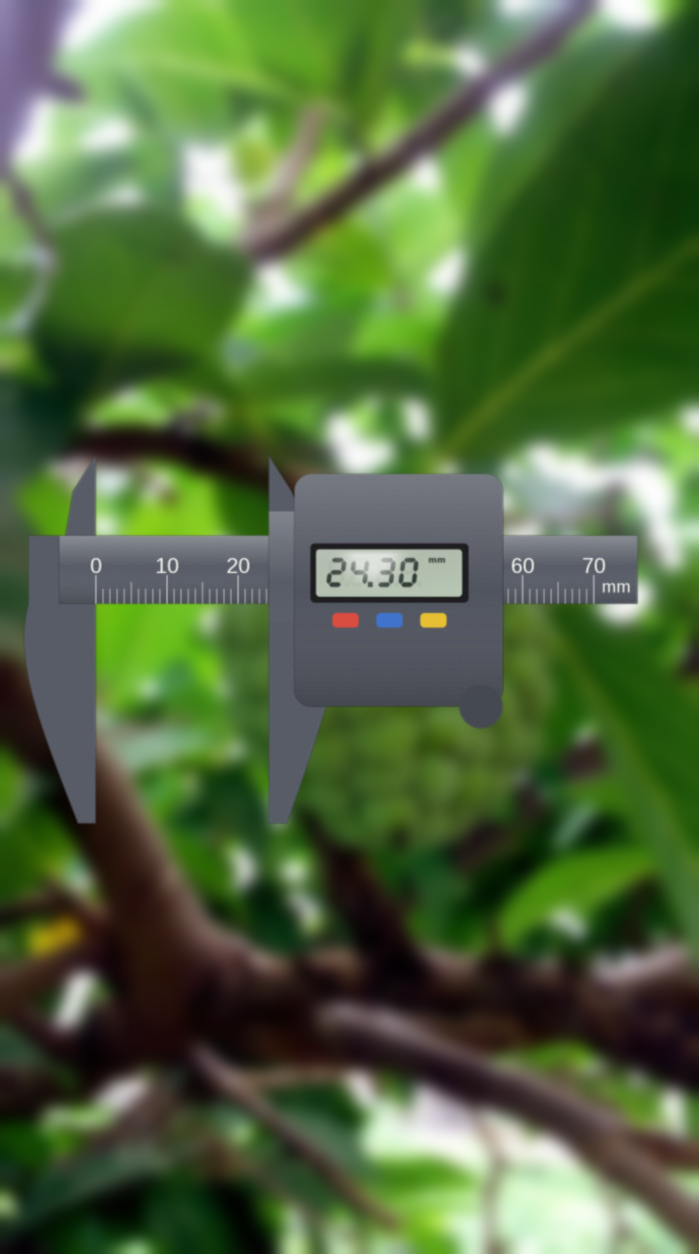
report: 24.30 (mm)
